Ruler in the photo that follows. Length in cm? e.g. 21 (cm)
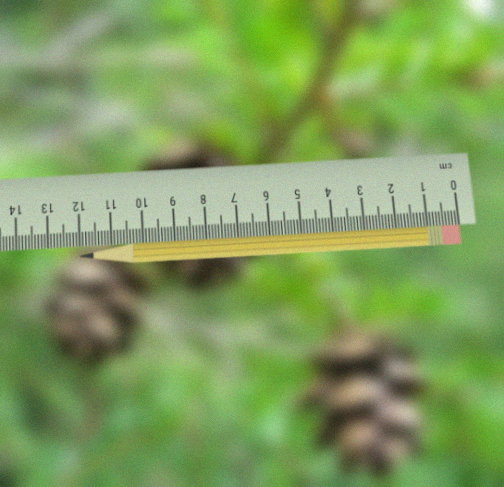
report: 12 (cm)
